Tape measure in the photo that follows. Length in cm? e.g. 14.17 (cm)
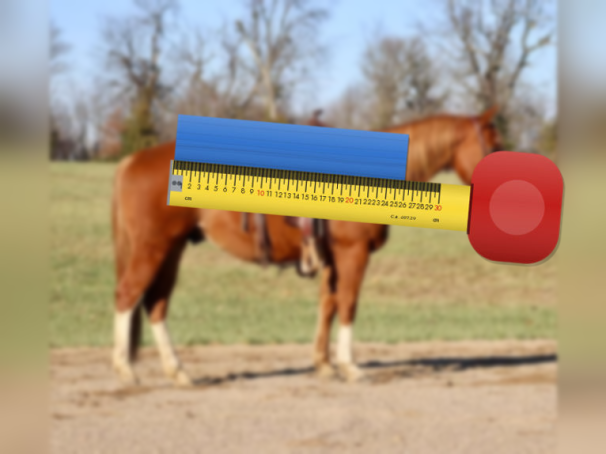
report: 26 (cm)
